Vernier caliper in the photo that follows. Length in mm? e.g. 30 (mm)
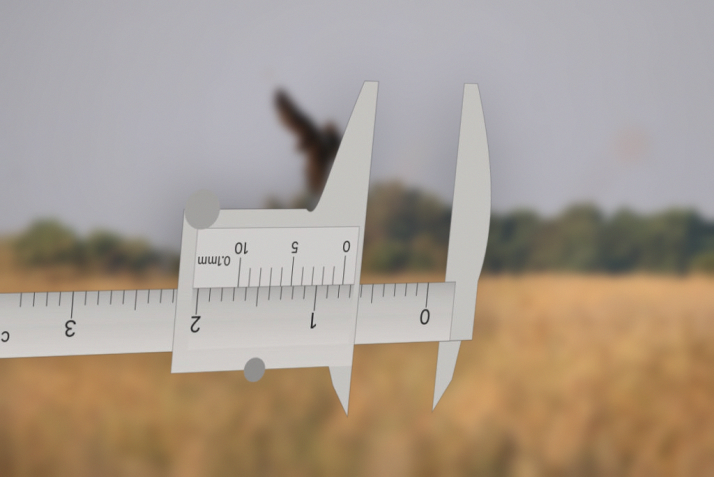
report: 7.7 (mm)
